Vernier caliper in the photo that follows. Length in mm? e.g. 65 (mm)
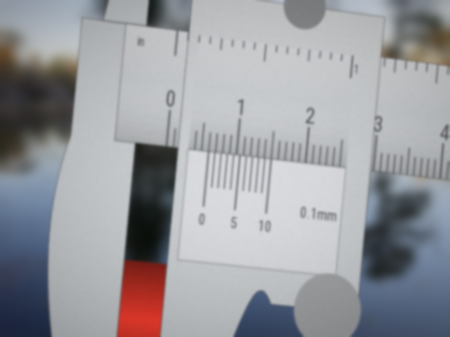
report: 6.0 (mm)
